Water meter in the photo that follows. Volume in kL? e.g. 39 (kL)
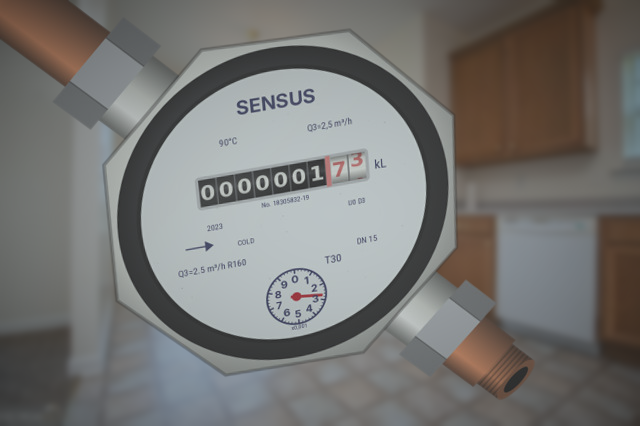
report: 1.732 (kL)
